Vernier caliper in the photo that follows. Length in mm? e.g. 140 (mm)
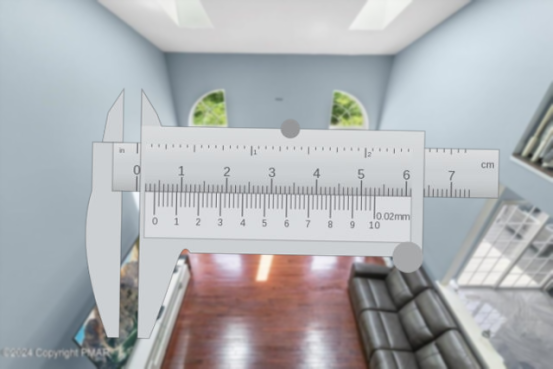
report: 4.0 (mm)
